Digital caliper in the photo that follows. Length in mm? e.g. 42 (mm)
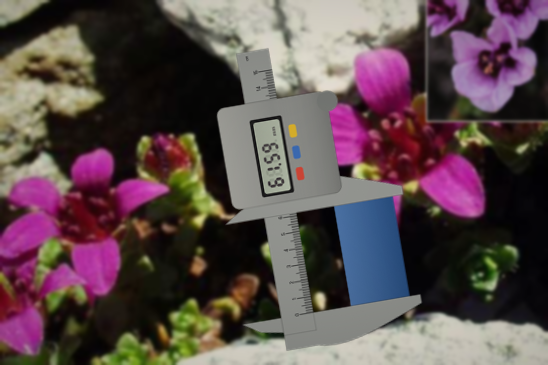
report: 61.59 (mm)
